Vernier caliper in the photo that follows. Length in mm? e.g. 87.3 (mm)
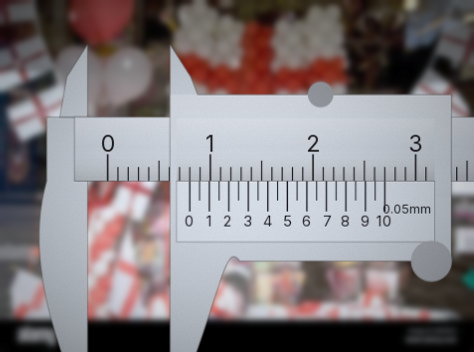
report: 8.0 (mm)
